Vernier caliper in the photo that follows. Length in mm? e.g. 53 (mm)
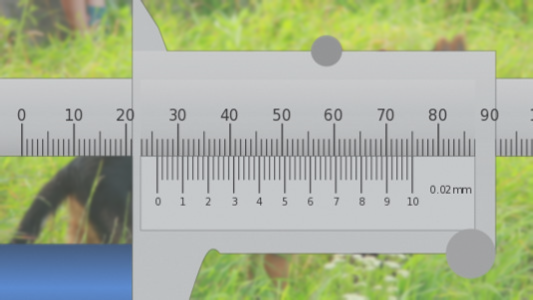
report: 26.0 (mm)
